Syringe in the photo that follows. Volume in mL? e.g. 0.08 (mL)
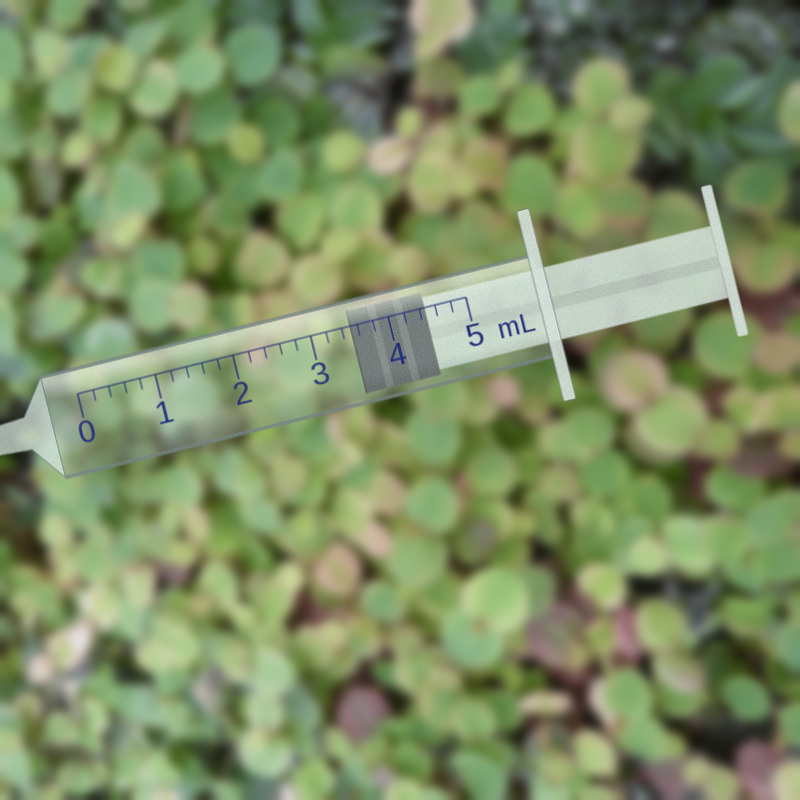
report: 3.5 (mL)
